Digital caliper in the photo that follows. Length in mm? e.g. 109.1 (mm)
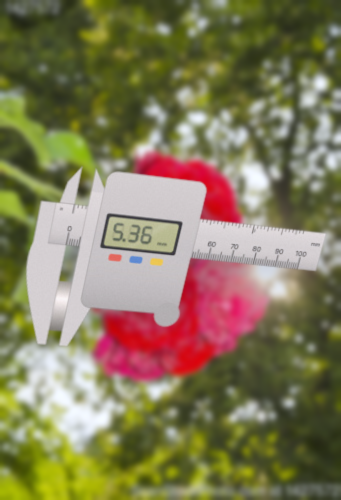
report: 5.36 (mm)
